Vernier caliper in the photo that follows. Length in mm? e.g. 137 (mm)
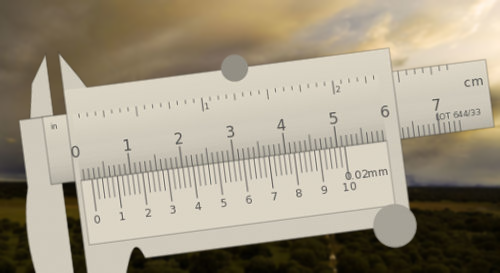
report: 2.5 (mm)
